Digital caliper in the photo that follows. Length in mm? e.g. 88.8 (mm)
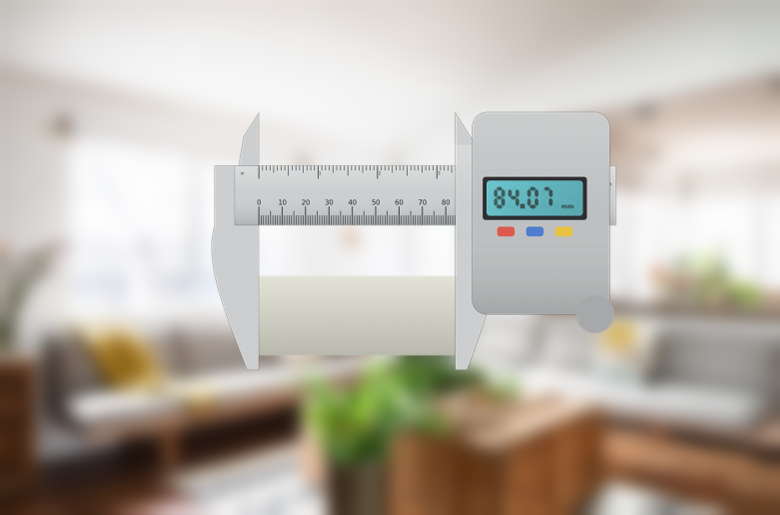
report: 84.07 (mm)
